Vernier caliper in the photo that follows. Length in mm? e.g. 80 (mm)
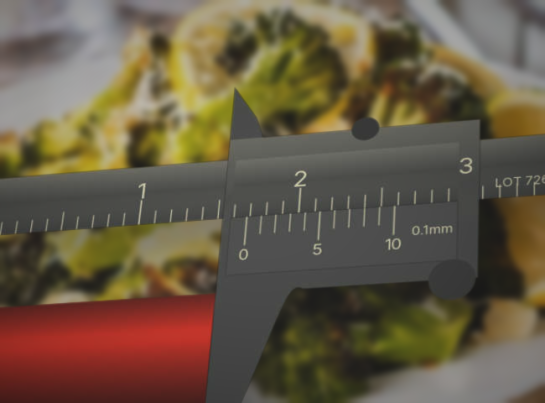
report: 16.8 (mm)
